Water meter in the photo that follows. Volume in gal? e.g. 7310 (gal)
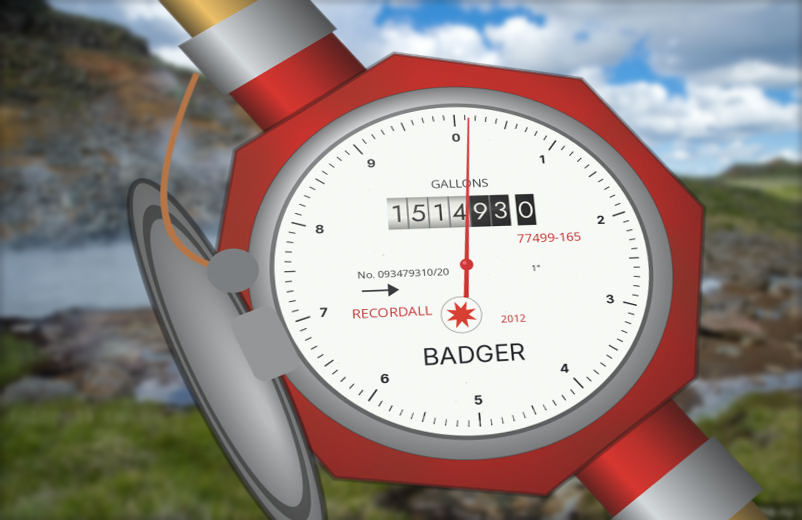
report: 1514930.1 (gal)
